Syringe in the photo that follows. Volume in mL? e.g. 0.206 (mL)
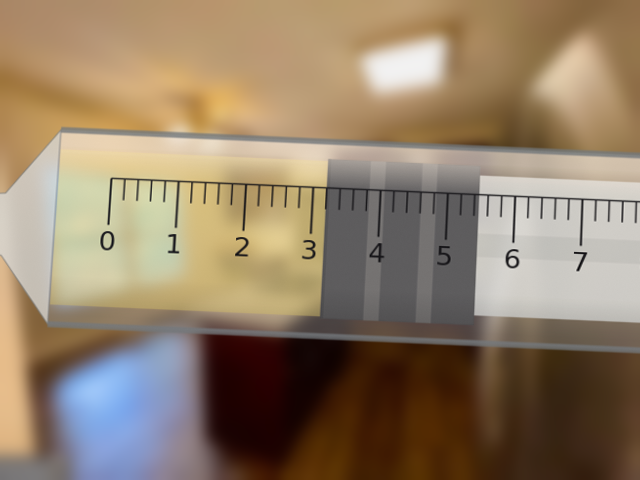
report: 3.2 (mL)
